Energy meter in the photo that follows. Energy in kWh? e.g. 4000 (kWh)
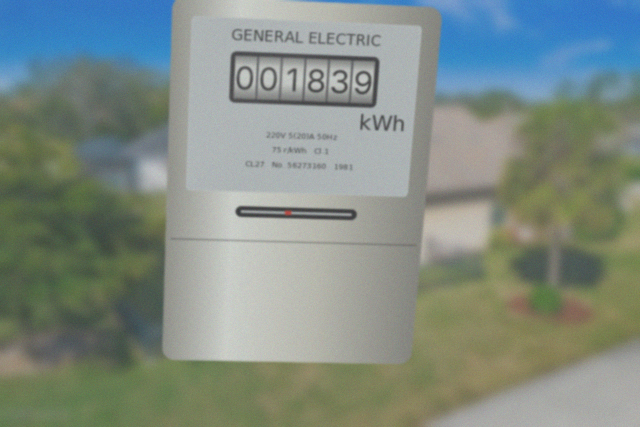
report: 1839 (kWh)
